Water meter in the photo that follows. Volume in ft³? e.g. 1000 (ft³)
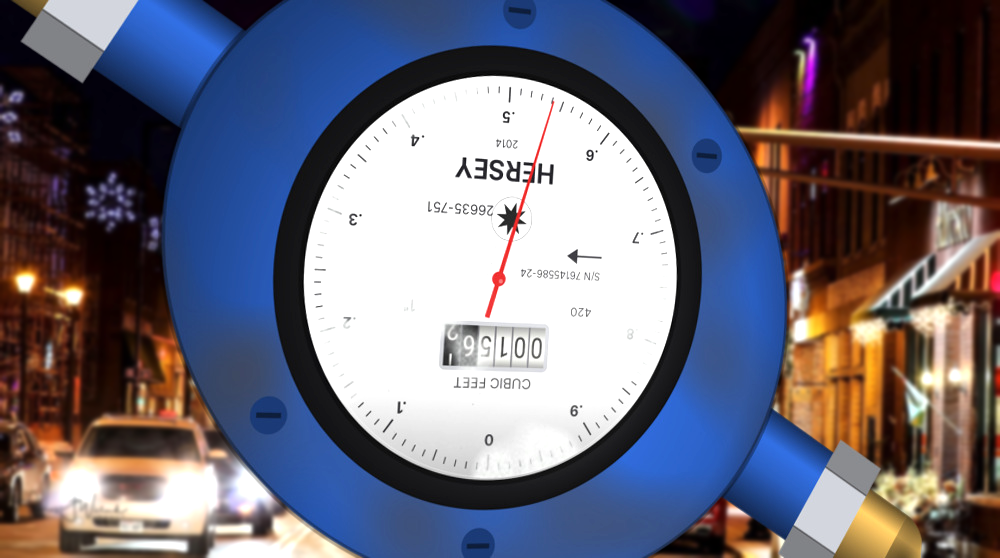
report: 1561.54 (ft³)
